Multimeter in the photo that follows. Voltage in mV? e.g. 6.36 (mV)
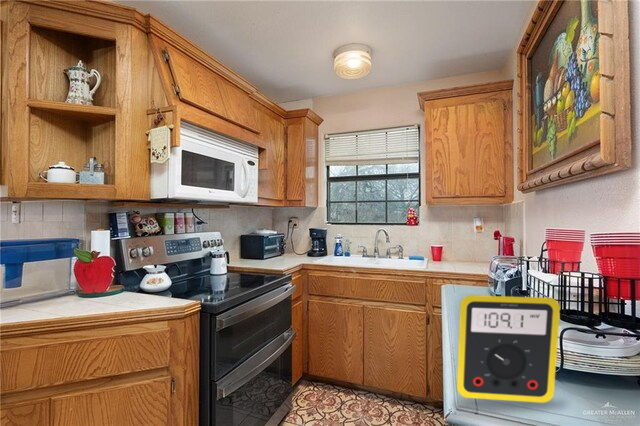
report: 109.1 (mV)
